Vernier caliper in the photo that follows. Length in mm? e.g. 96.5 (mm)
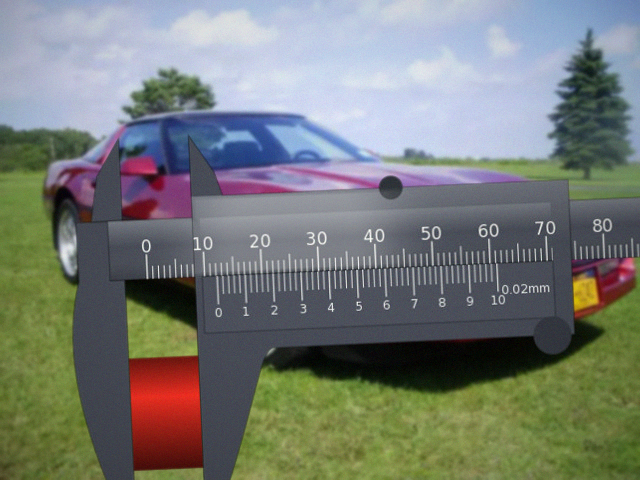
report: 12.2 (mm)
